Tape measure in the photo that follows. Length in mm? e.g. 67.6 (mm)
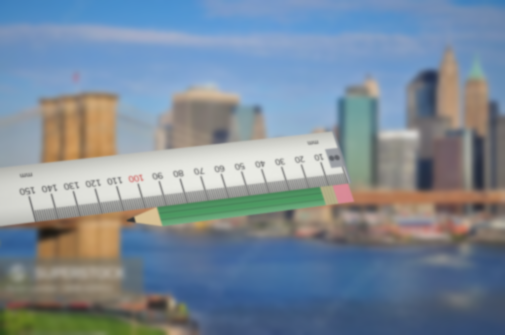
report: 110 (mm)
